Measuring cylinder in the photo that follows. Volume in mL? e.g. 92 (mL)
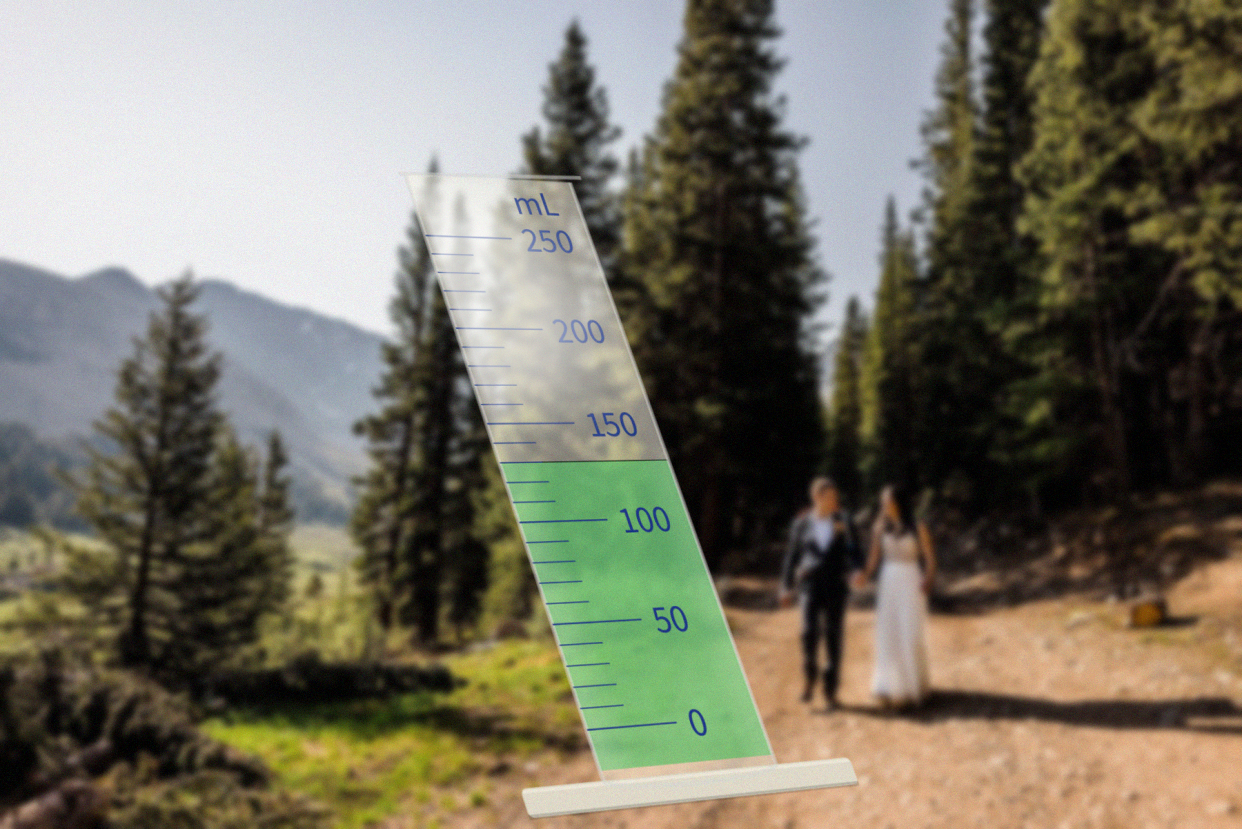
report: 130 (mL)
